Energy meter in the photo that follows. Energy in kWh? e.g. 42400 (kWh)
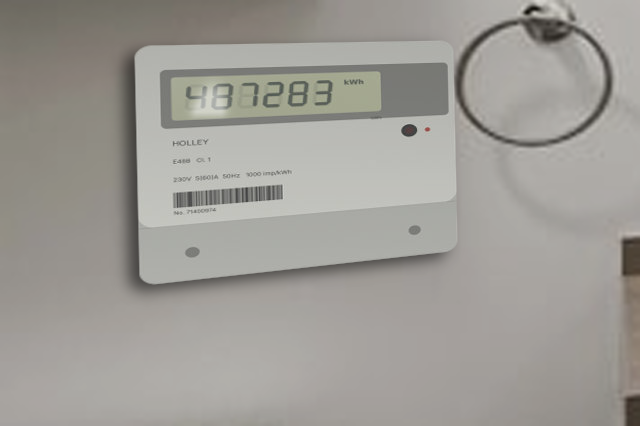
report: 487283 (kWh)
